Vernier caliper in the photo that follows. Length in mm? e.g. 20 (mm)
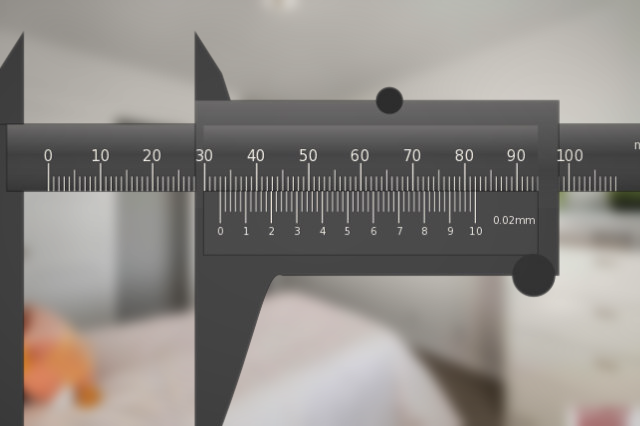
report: 33.0 (mm)
